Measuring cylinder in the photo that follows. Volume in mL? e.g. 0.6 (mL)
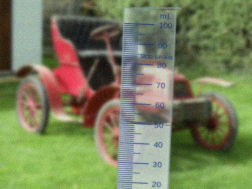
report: 50 (mL)
